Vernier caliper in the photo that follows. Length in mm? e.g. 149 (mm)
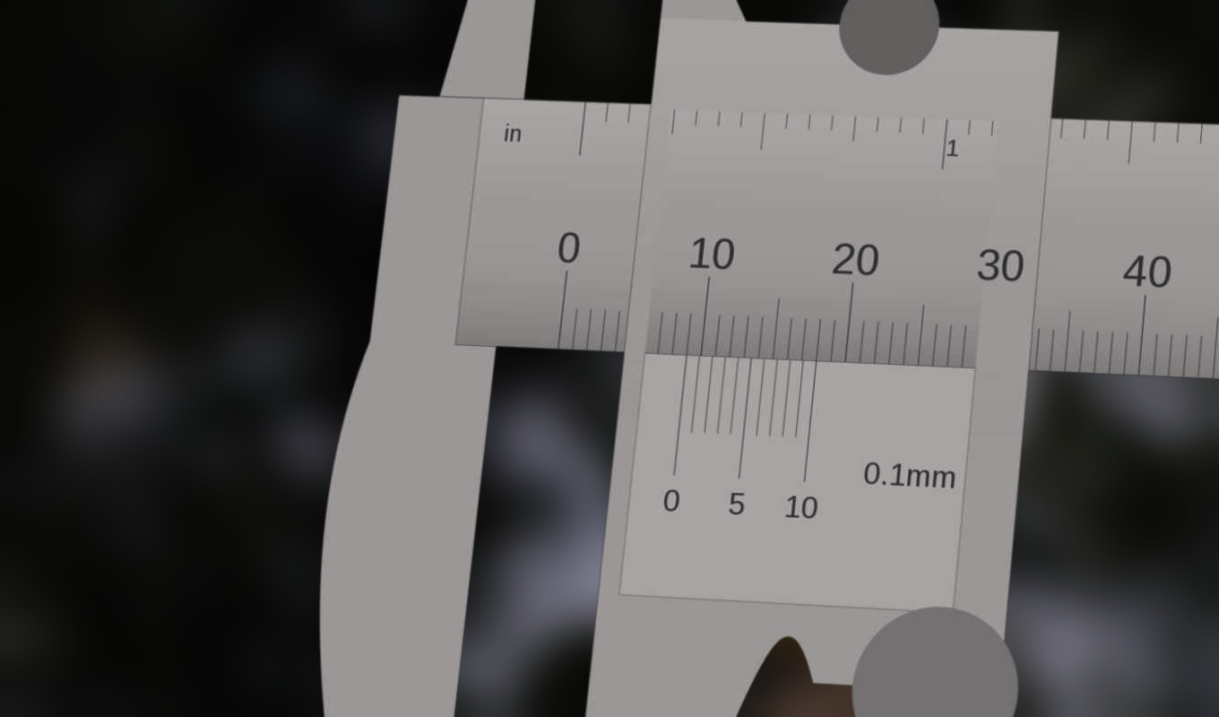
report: 9.0 (mm)
